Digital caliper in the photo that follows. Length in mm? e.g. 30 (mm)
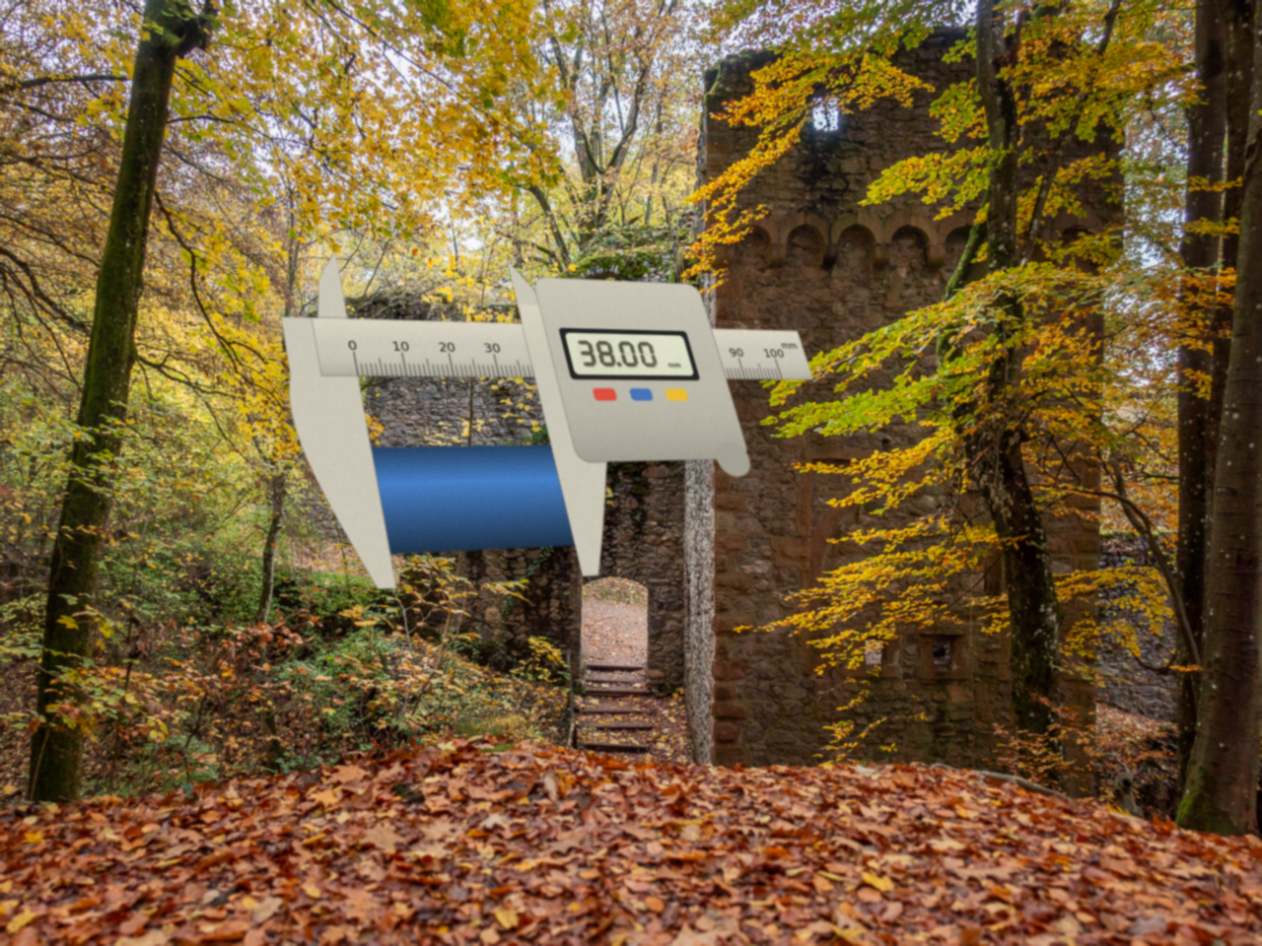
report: 38.00 (mm)
